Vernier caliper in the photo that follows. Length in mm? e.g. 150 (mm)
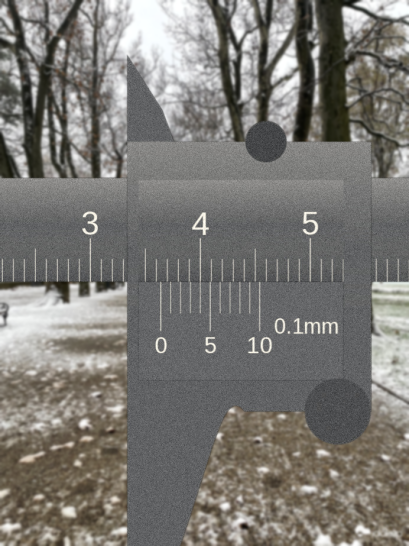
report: 36.4 (mm)
